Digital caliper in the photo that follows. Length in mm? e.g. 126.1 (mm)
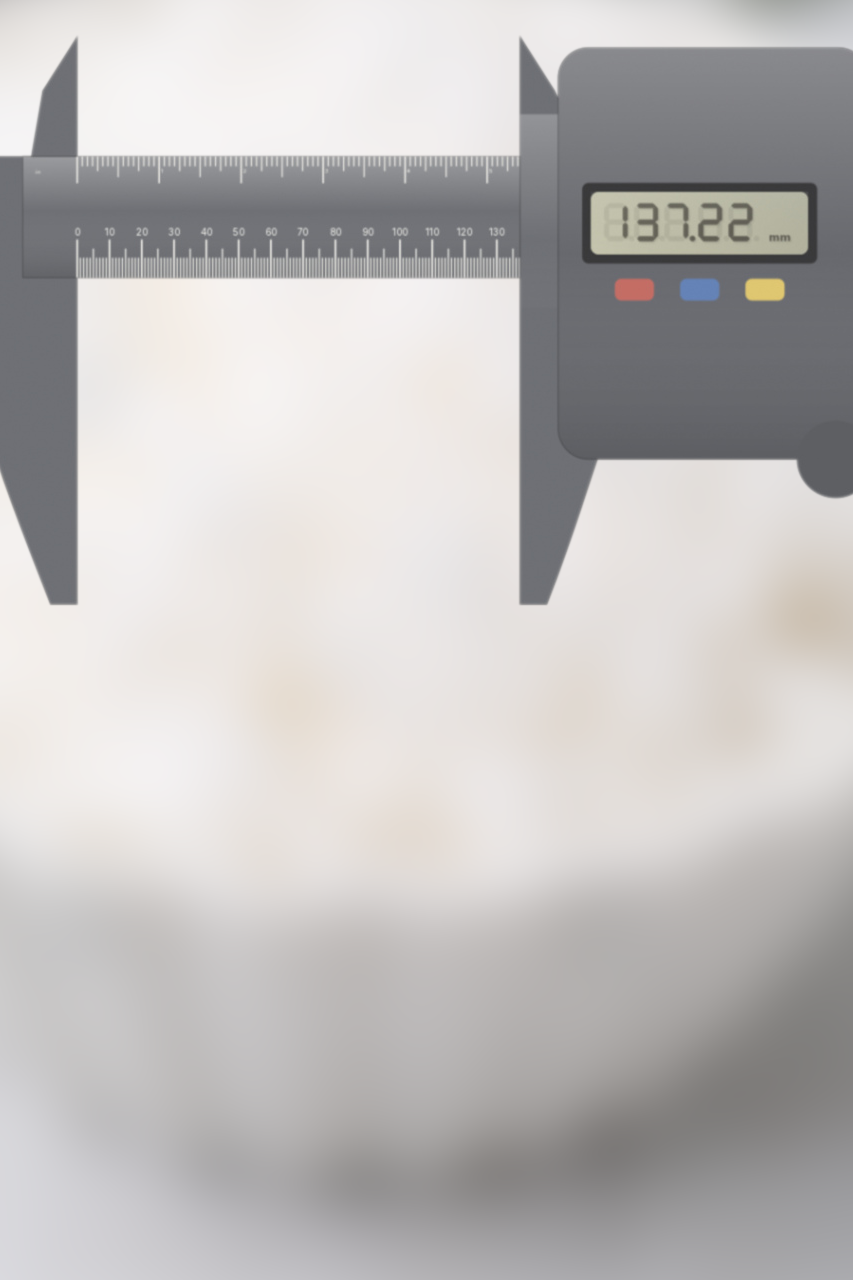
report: 137.22 (mm)
